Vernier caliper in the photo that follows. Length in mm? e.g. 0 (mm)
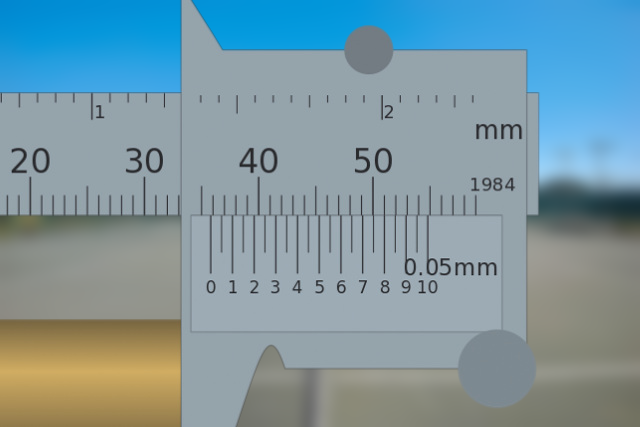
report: 35.8 (mm)
